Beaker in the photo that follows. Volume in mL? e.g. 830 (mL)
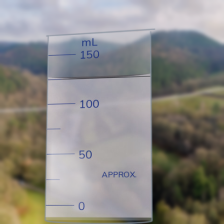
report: 125 (mL)
